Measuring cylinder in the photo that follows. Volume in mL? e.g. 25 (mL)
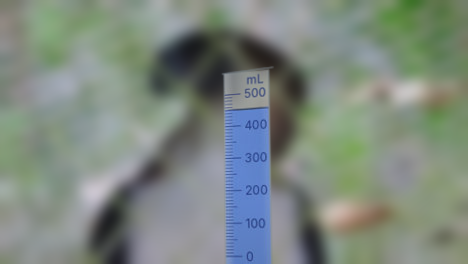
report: 450 (mL)
